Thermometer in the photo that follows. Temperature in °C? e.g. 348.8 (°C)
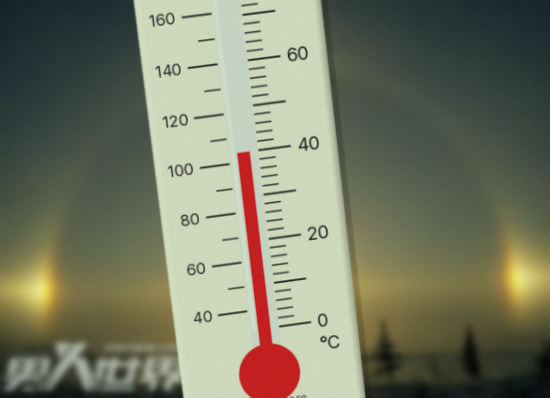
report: 40 (°C)
